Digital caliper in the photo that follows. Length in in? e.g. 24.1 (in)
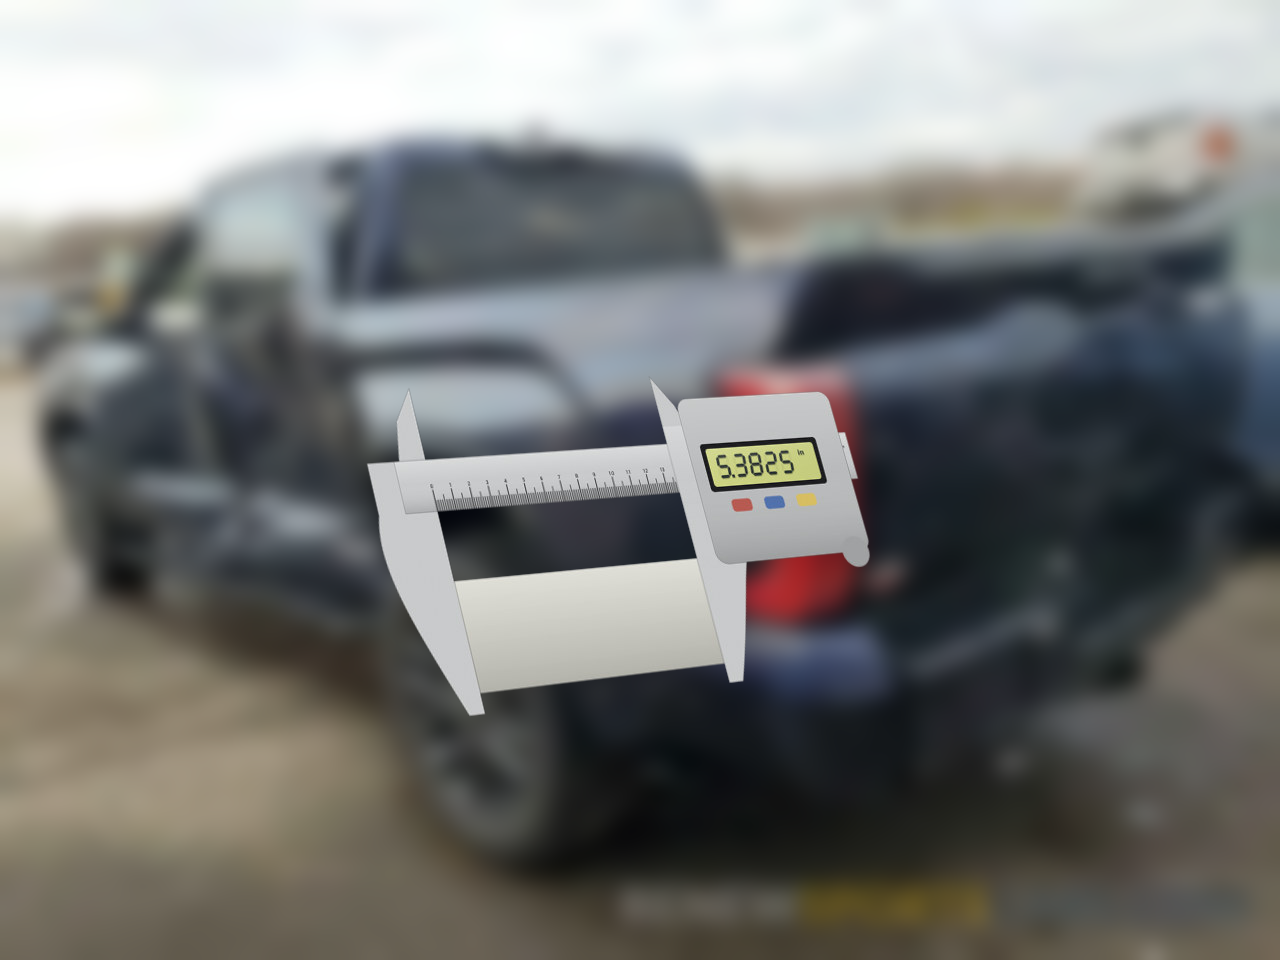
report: 5.3825 (in)
